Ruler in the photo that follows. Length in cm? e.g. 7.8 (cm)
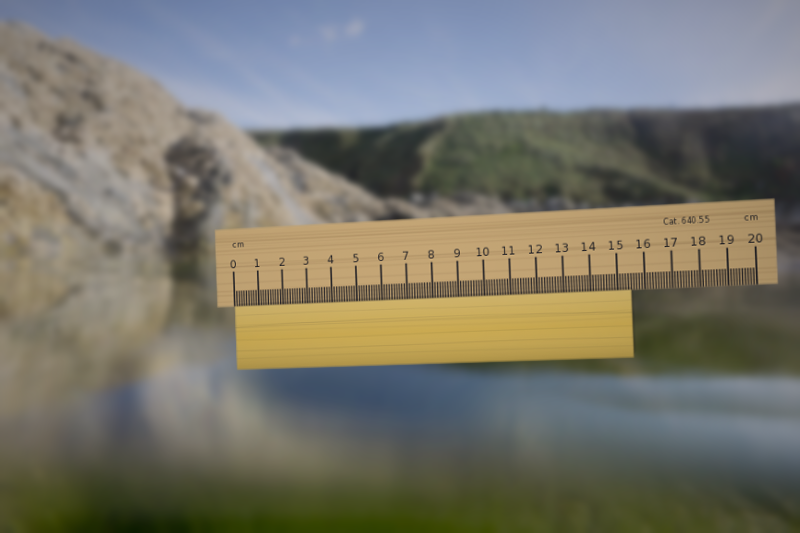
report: 15.5 (cm)
